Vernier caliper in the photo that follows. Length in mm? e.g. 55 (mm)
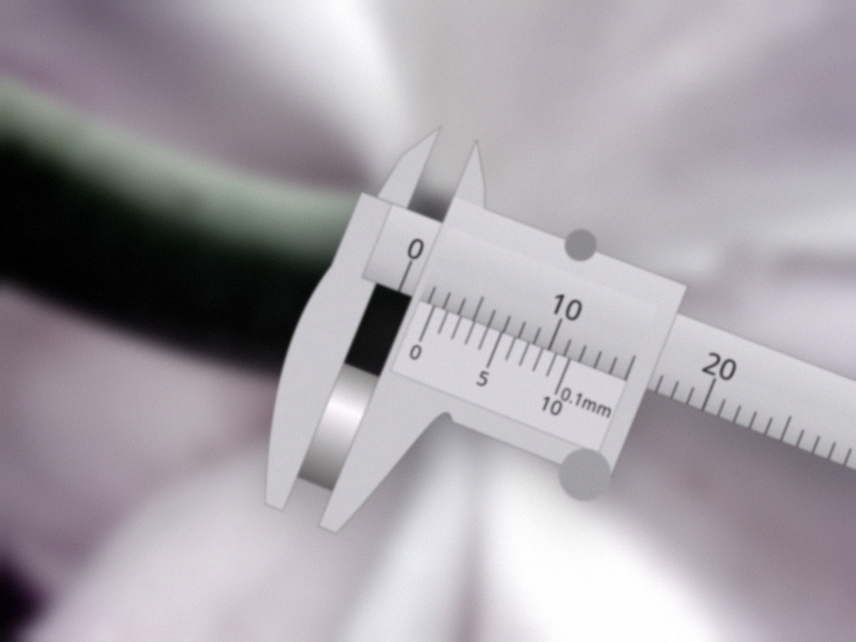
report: 2.4 (mm)
